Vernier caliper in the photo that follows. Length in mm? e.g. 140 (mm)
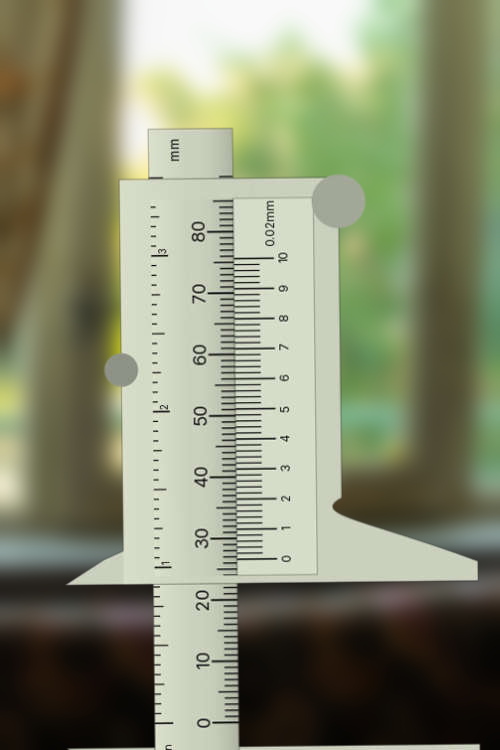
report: 26.6 (mm)
